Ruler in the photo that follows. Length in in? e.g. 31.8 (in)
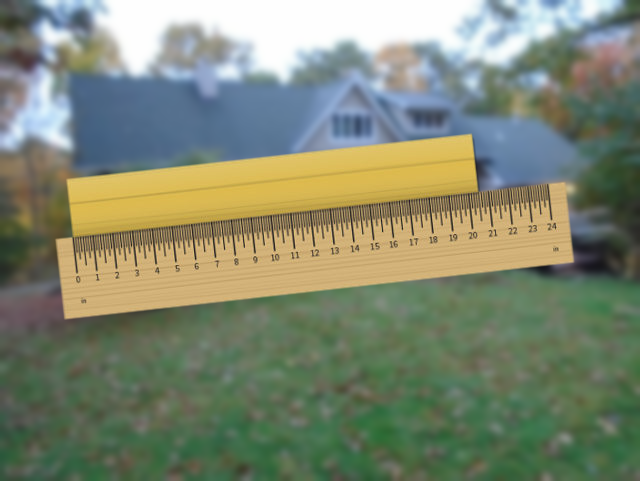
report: 20.5 (in)
